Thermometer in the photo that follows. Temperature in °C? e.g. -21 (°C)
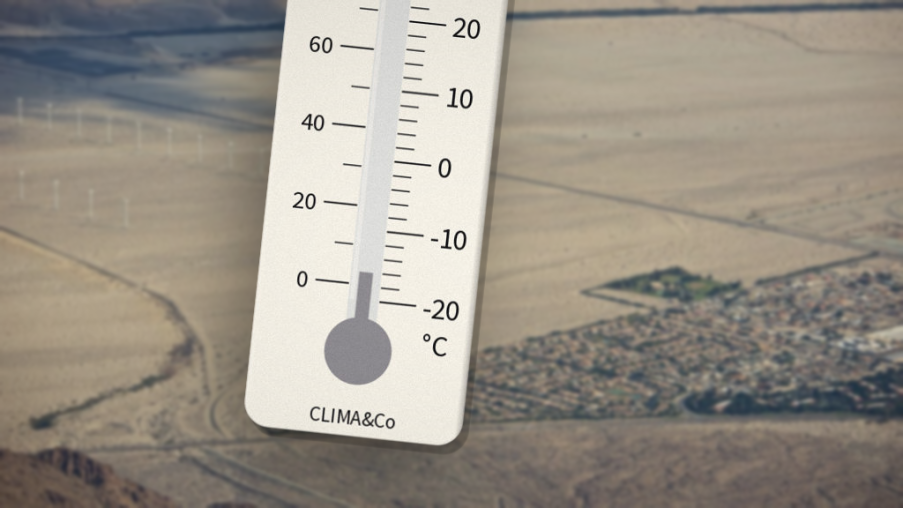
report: -16 (°C)
